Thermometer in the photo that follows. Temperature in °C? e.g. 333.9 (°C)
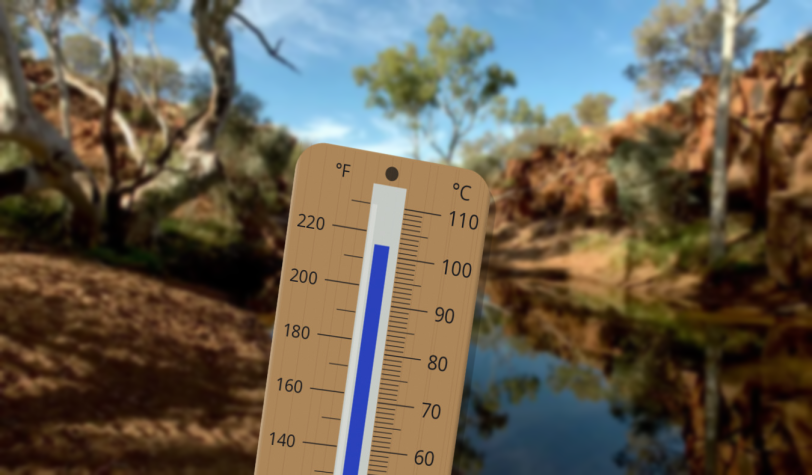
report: 102 (°C)
